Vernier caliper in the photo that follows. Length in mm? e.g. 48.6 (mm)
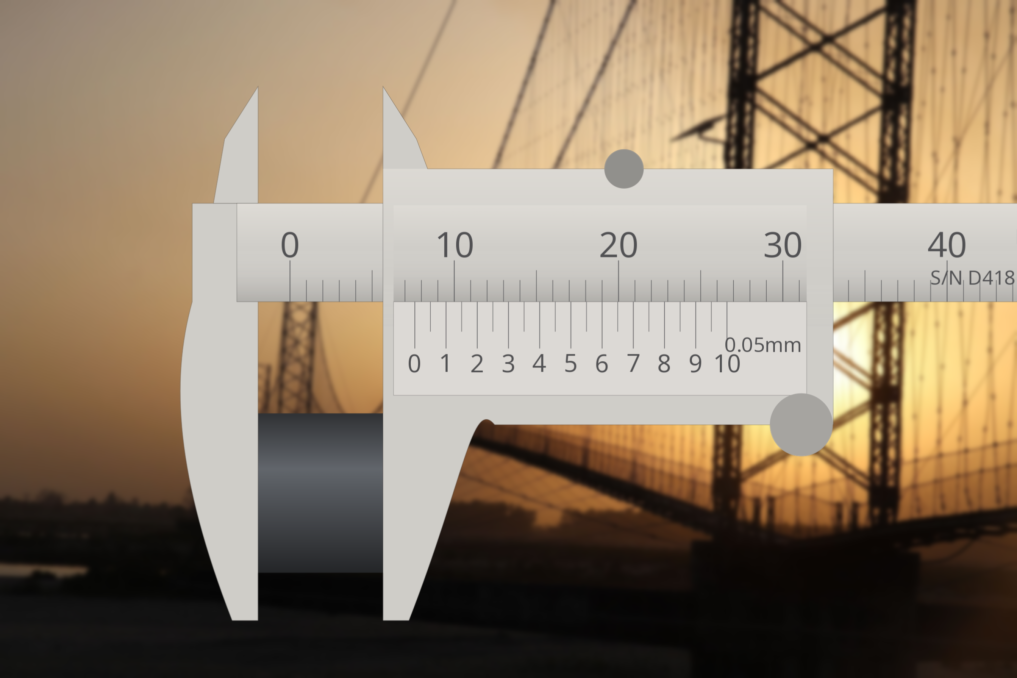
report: 7.6 (mm)
